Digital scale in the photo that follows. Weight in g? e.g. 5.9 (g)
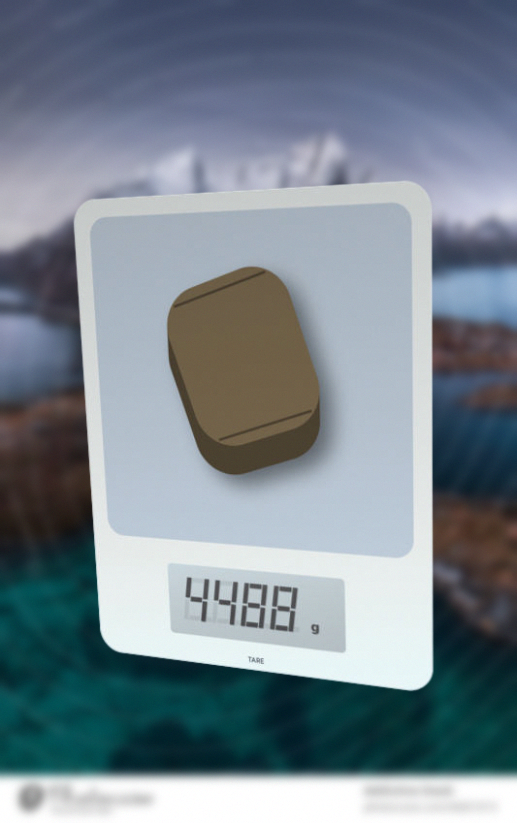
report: 4488 (g)
